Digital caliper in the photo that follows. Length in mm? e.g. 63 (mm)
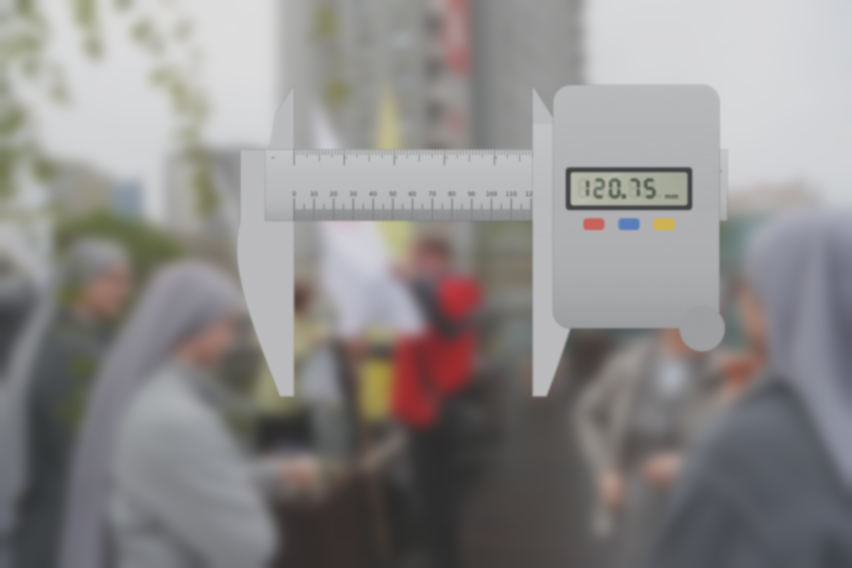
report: 120.75 (mm)
